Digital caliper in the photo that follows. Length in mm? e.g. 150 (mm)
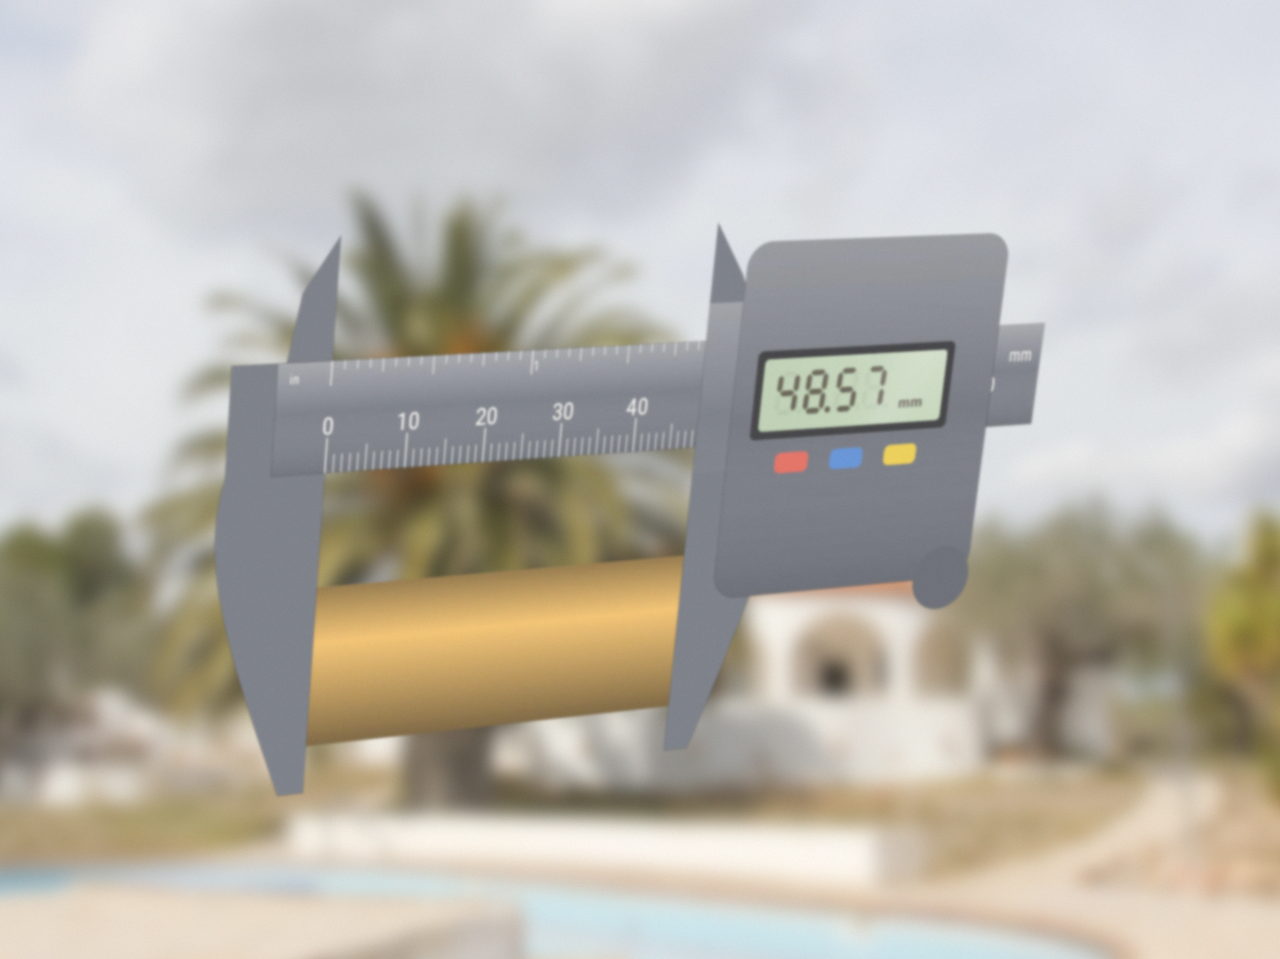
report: 48.57 (mm)
